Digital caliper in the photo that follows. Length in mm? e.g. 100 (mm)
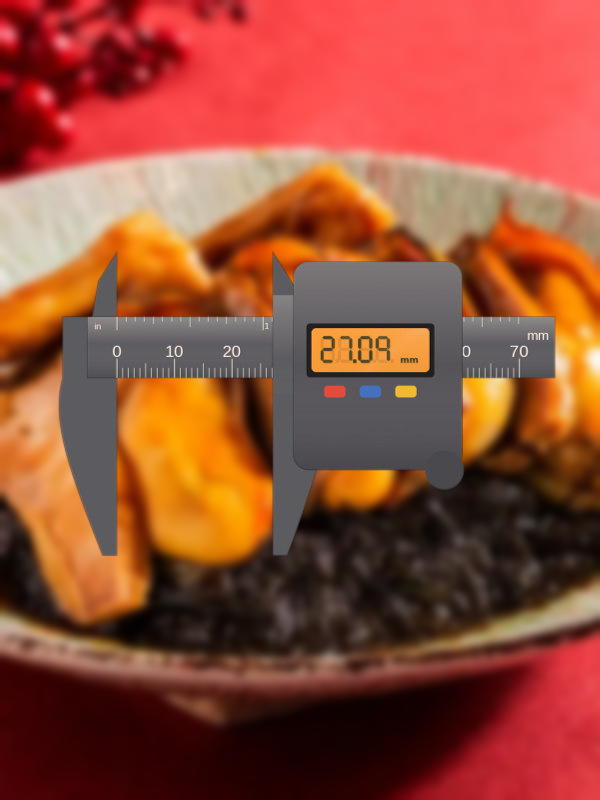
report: 27.09 (mm)
